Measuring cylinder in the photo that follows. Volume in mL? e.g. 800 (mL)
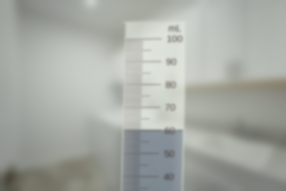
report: 60 (mL)
